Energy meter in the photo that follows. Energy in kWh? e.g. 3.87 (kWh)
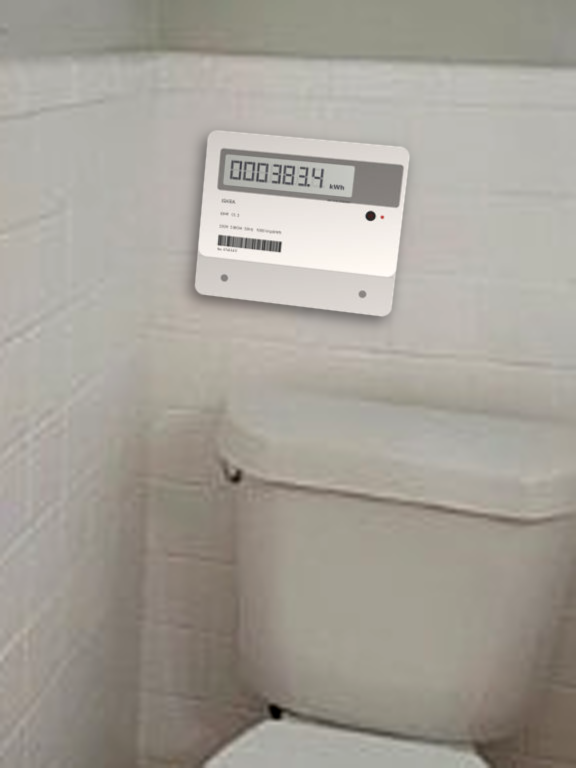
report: 383.4 (kWh)
